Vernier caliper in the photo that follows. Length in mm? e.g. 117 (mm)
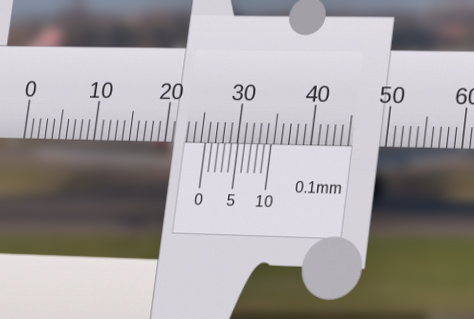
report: 25.6 (mm)
